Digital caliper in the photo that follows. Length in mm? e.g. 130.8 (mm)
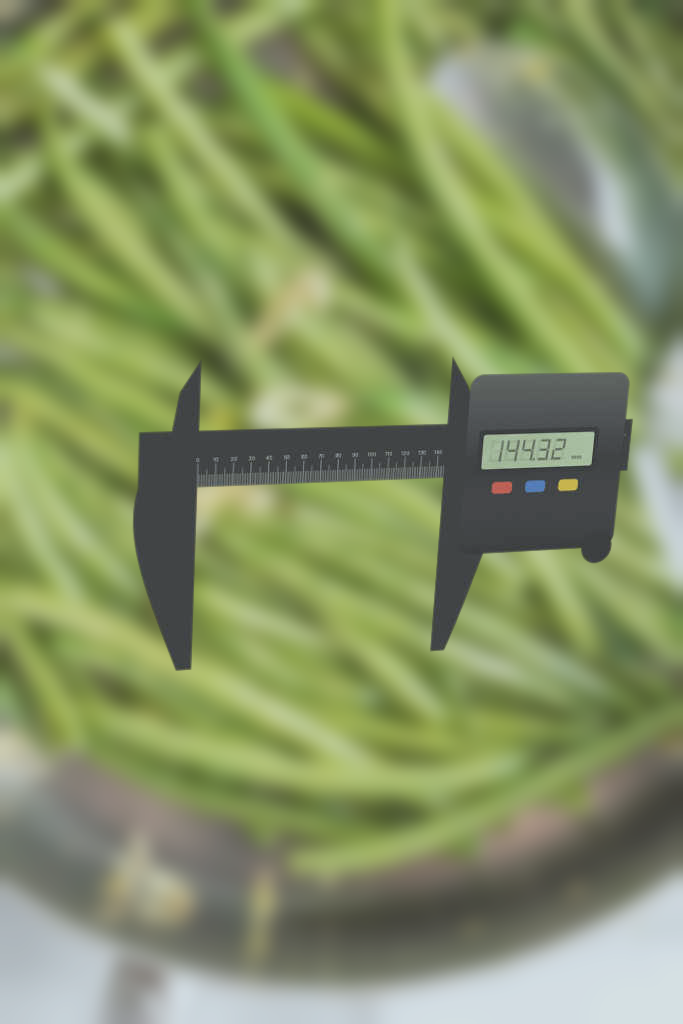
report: 144.32 (mm)
